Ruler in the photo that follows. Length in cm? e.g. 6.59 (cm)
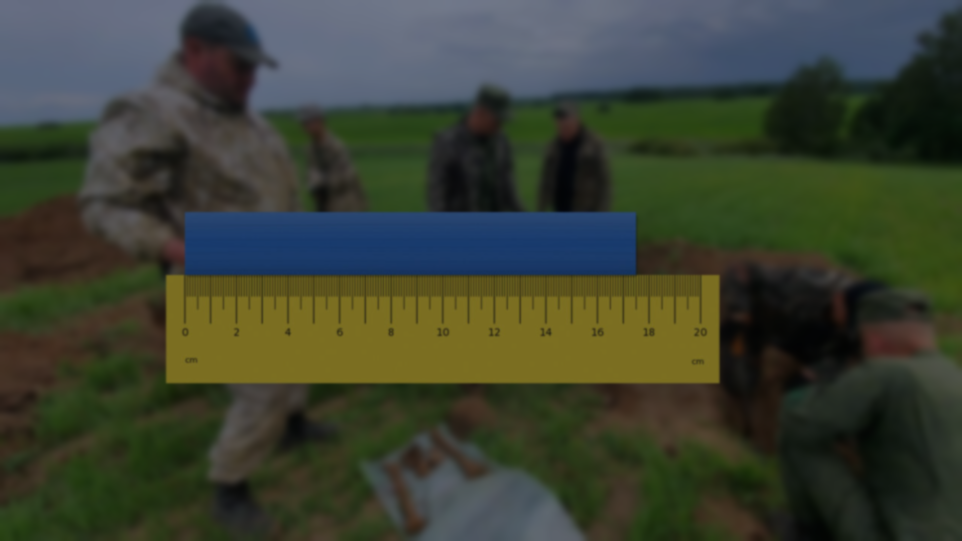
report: 17.5 (cm)
